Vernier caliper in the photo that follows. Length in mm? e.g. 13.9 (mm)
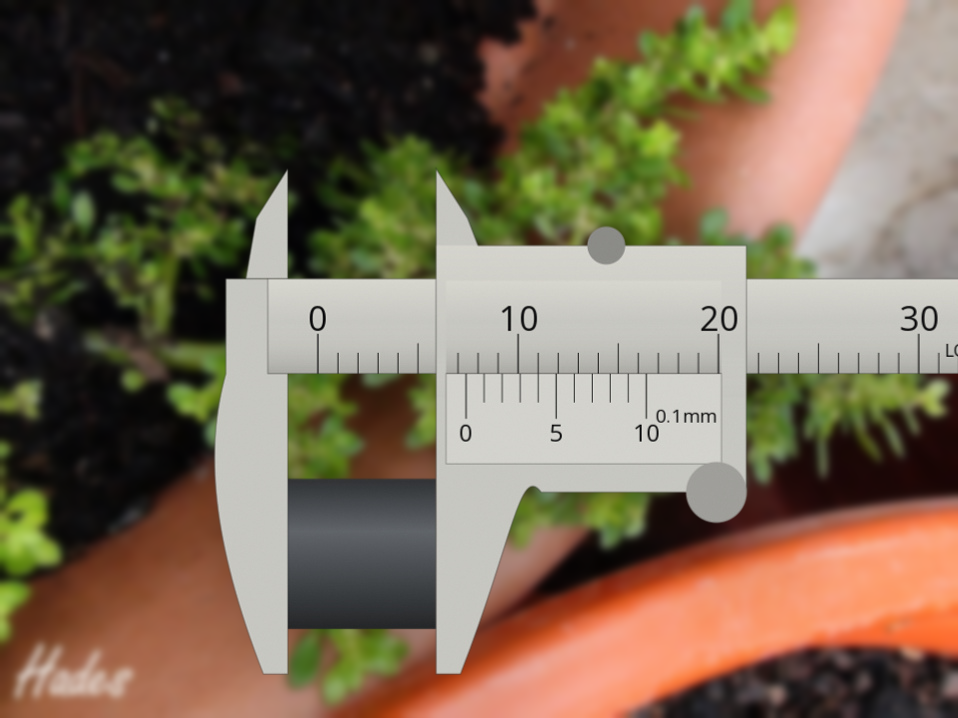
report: 7.4 (mm)
